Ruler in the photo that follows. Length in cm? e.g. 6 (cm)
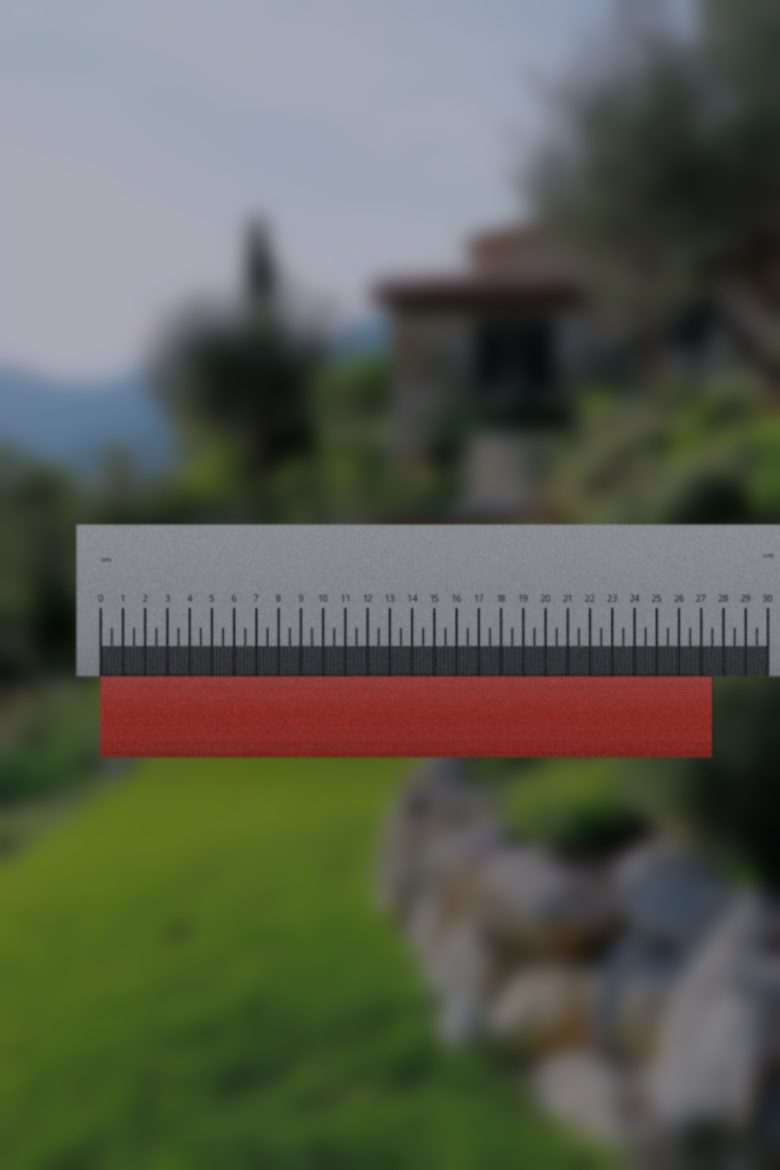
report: 27.5 (cm)
